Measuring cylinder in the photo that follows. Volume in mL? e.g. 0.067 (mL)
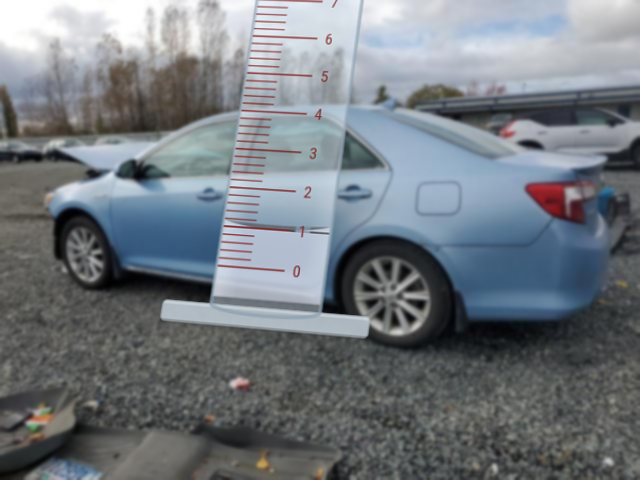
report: 1 (mL)
